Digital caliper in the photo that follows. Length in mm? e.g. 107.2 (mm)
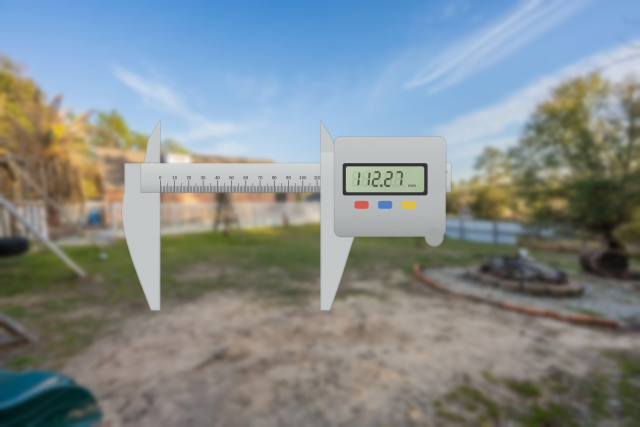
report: 112.27 (mm)
